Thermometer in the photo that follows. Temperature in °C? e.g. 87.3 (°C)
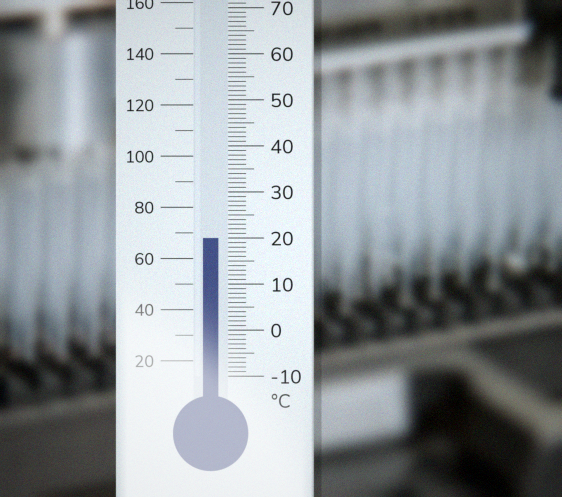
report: 20 (°C)
